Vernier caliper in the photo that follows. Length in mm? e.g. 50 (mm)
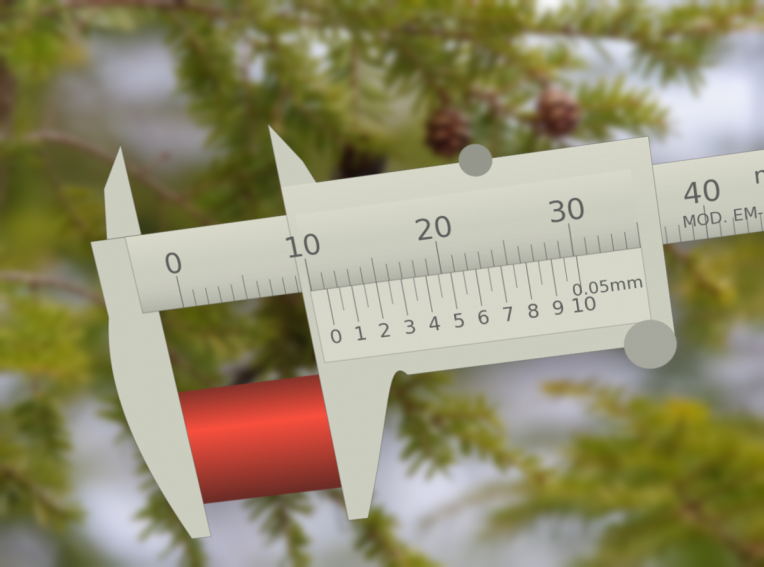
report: 11.2 (mm)
